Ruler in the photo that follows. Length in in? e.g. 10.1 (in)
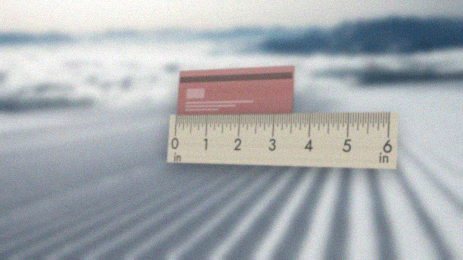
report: 3.5 (in)
